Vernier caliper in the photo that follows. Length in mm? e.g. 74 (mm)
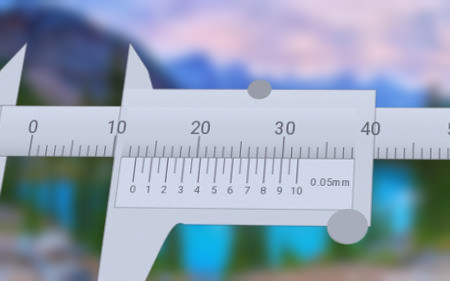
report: 12.8 (mm)
